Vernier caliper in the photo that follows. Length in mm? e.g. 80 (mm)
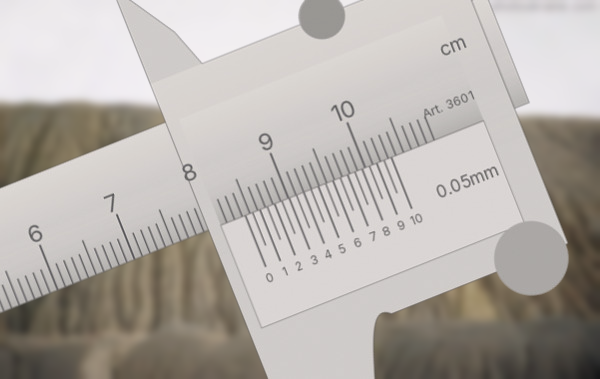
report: 84.4 (mm)
